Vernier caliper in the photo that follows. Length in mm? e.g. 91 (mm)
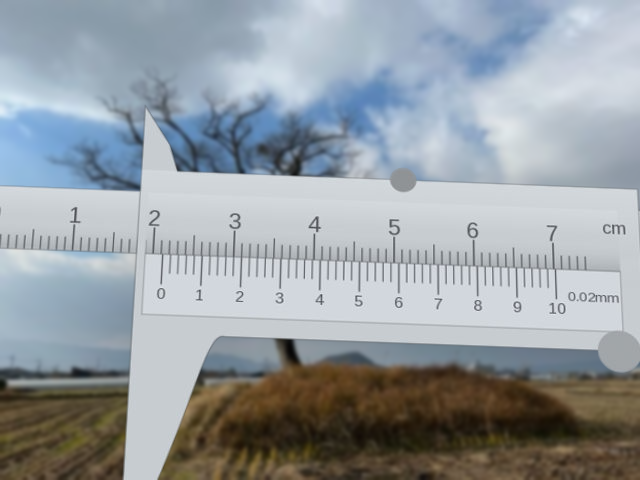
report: 21.2 (mm)
